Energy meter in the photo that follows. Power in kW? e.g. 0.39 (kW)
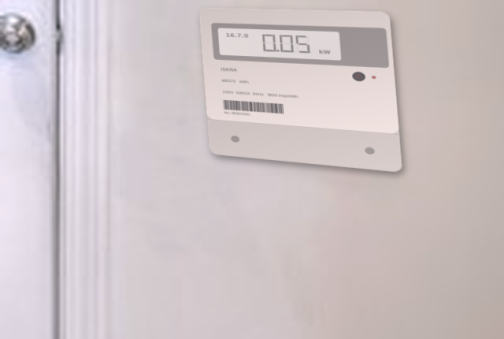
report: 0.05 (kW)
